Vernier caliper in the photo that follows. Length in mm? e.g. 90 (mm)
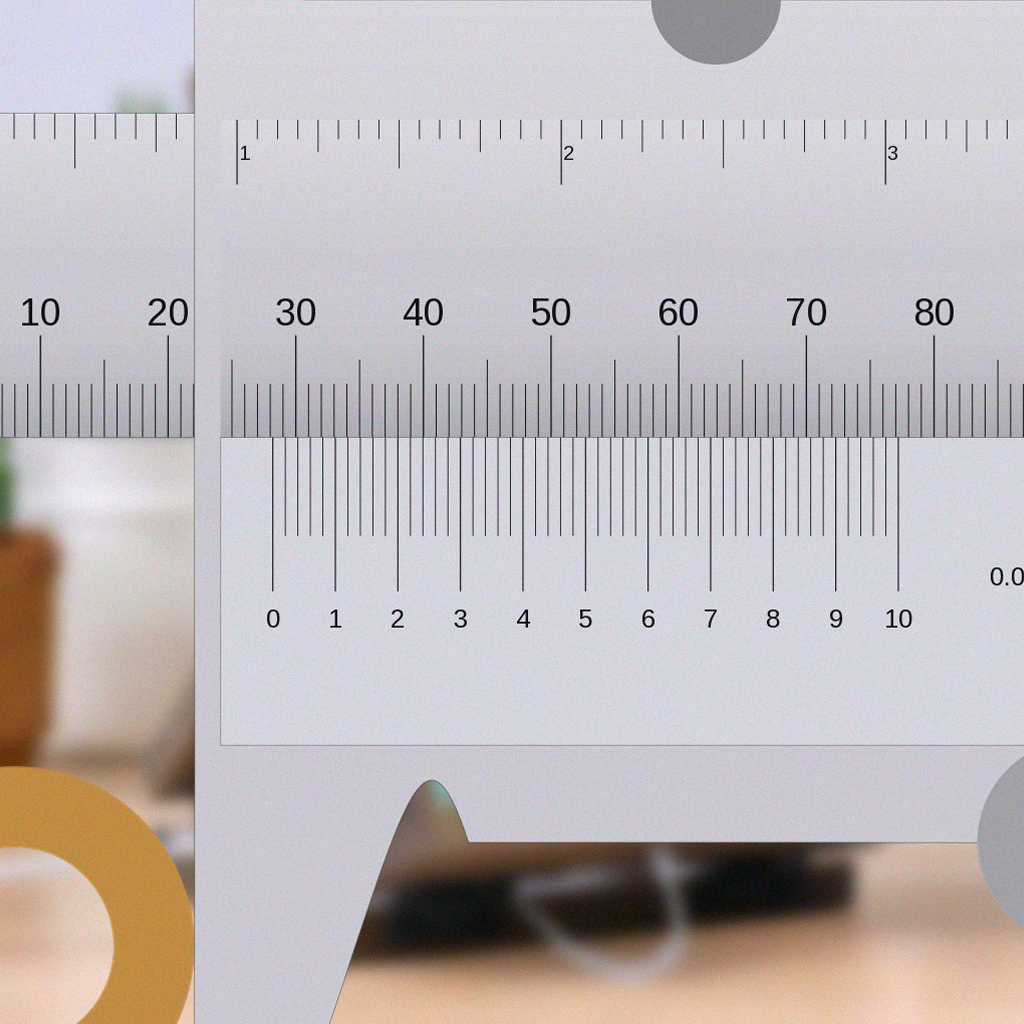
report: 28.2 (mm)
